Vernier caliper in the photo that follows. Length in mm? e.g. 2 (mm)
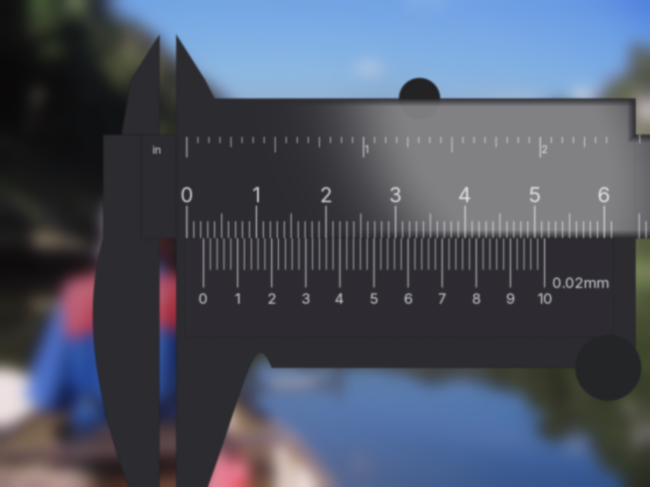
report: 2.4 (mm)
